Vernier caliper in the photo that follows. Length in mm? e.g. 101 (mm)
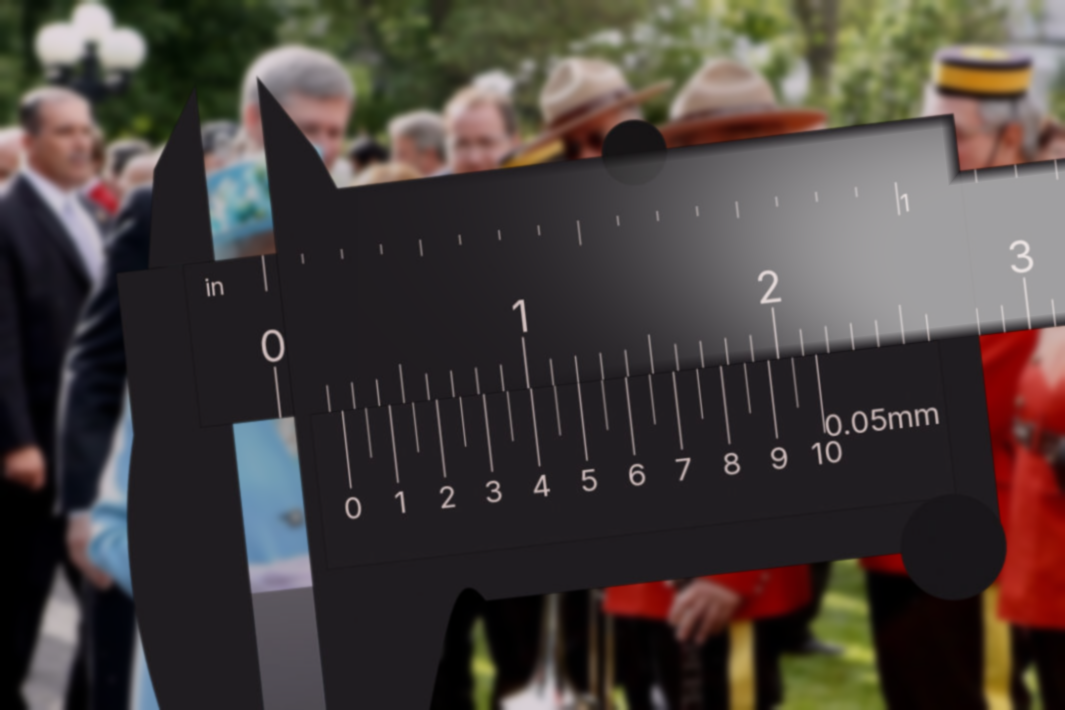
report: 2.5 (mm)
